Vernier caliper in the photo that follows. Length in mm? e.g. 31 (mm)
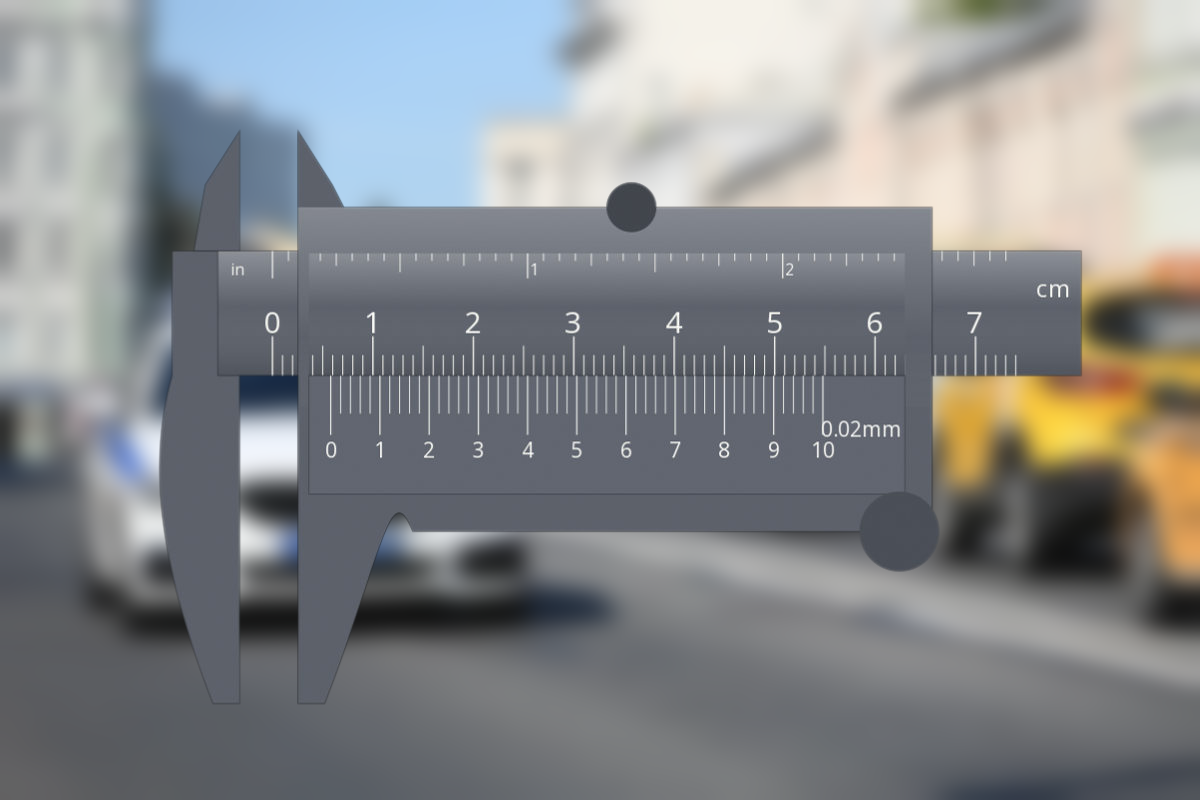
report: 5.8 (mm)
